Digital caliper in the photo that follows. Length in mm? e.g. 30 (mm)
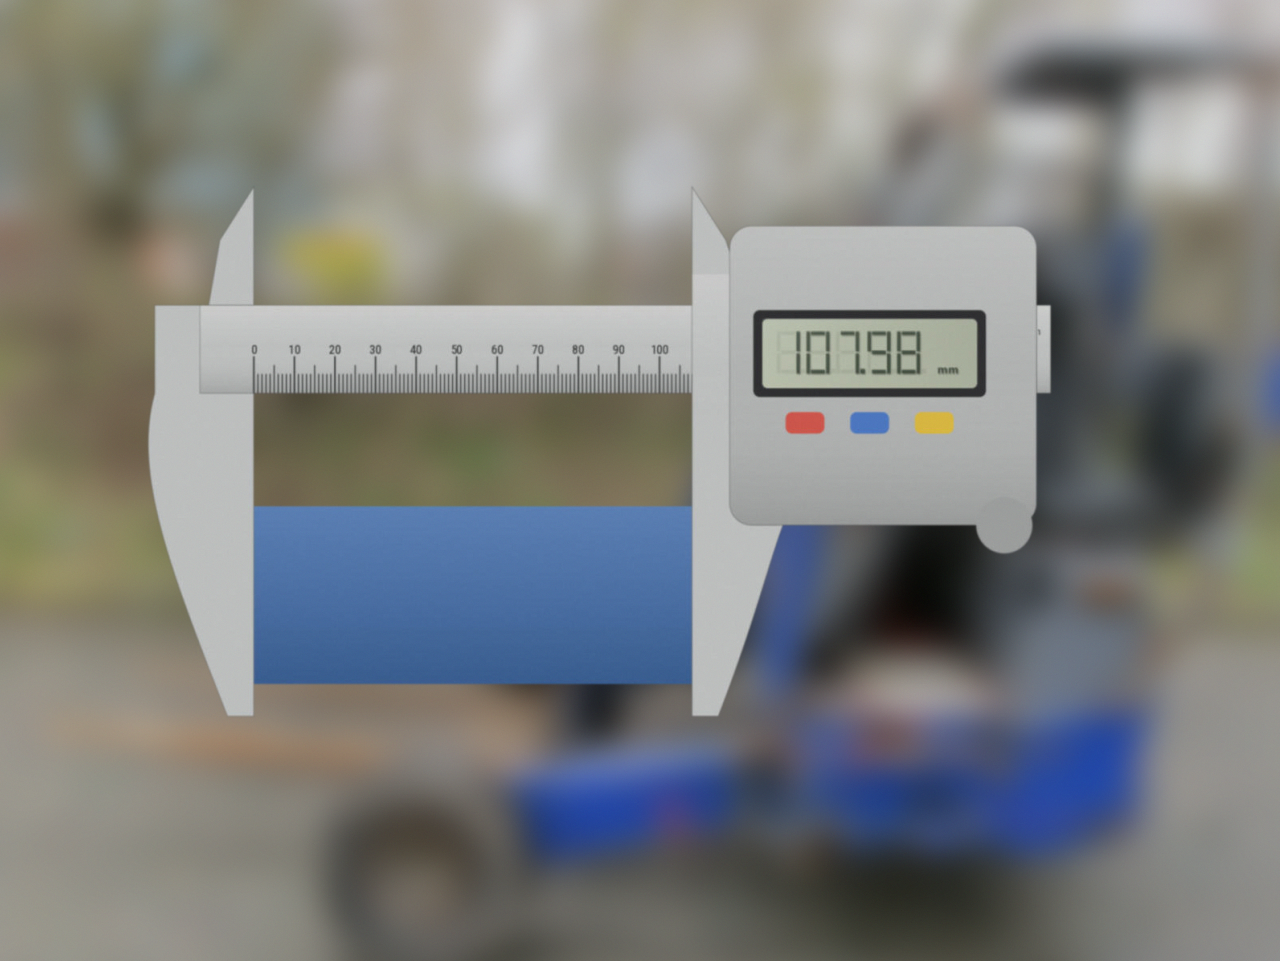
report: 107.98 (mm)
